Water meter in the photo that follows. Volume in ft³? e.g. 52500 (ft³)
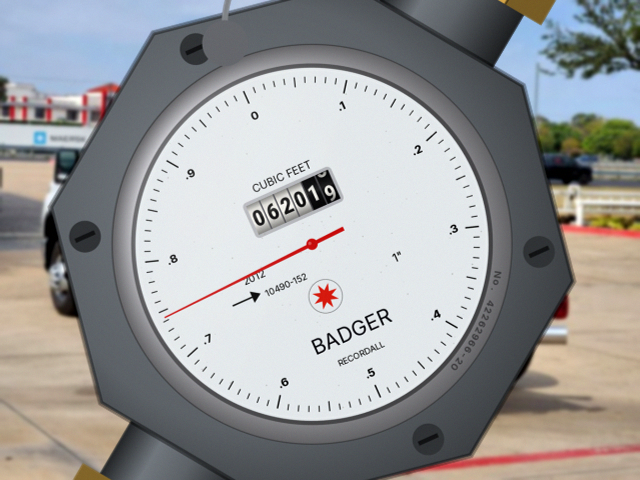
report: 62018.74 (ft³)
